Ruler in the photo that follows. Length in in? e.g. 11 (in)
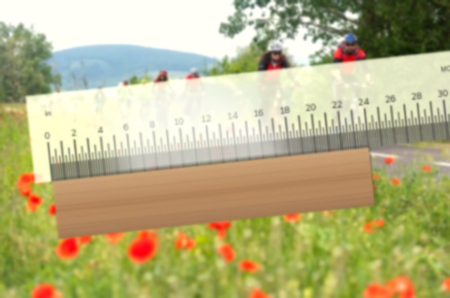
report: 24 (in)
